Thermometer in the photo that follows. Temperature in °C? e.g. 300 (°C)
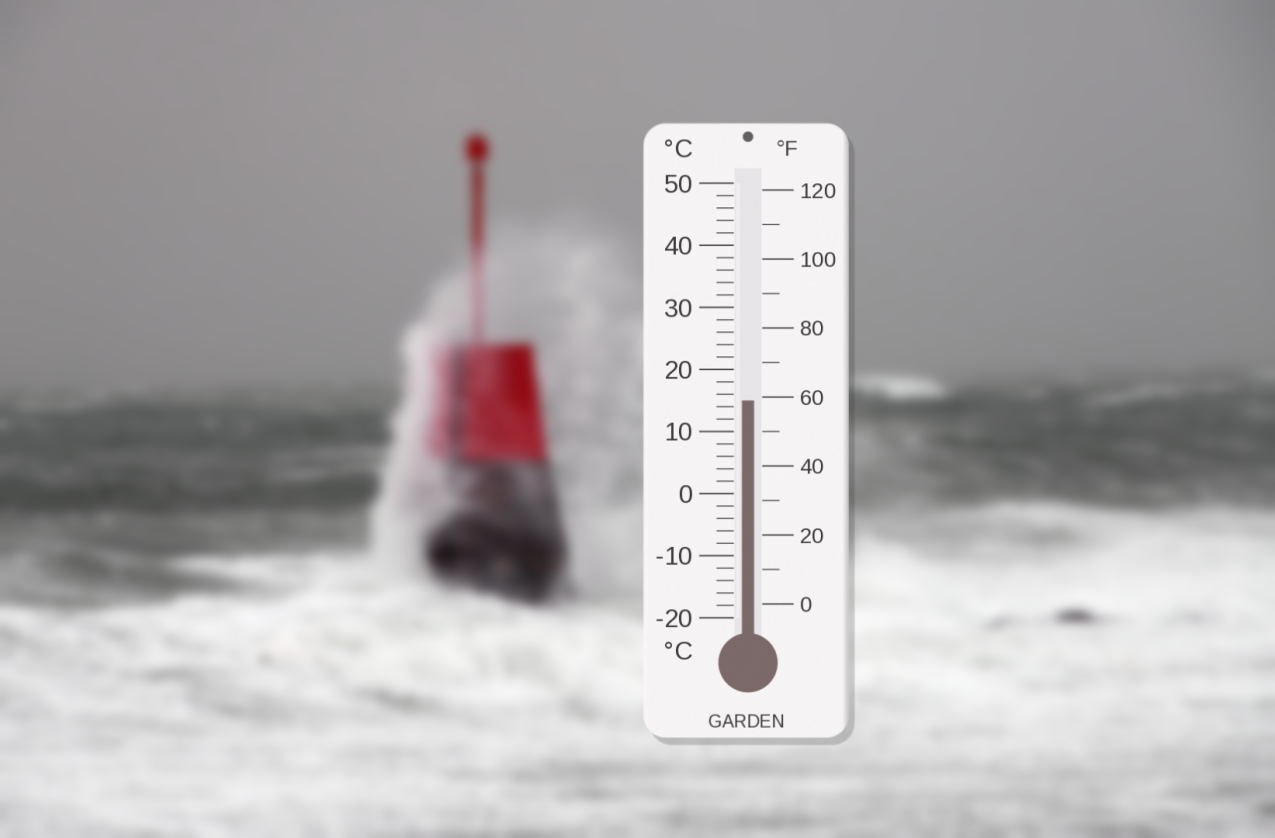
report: 15 (°C)
